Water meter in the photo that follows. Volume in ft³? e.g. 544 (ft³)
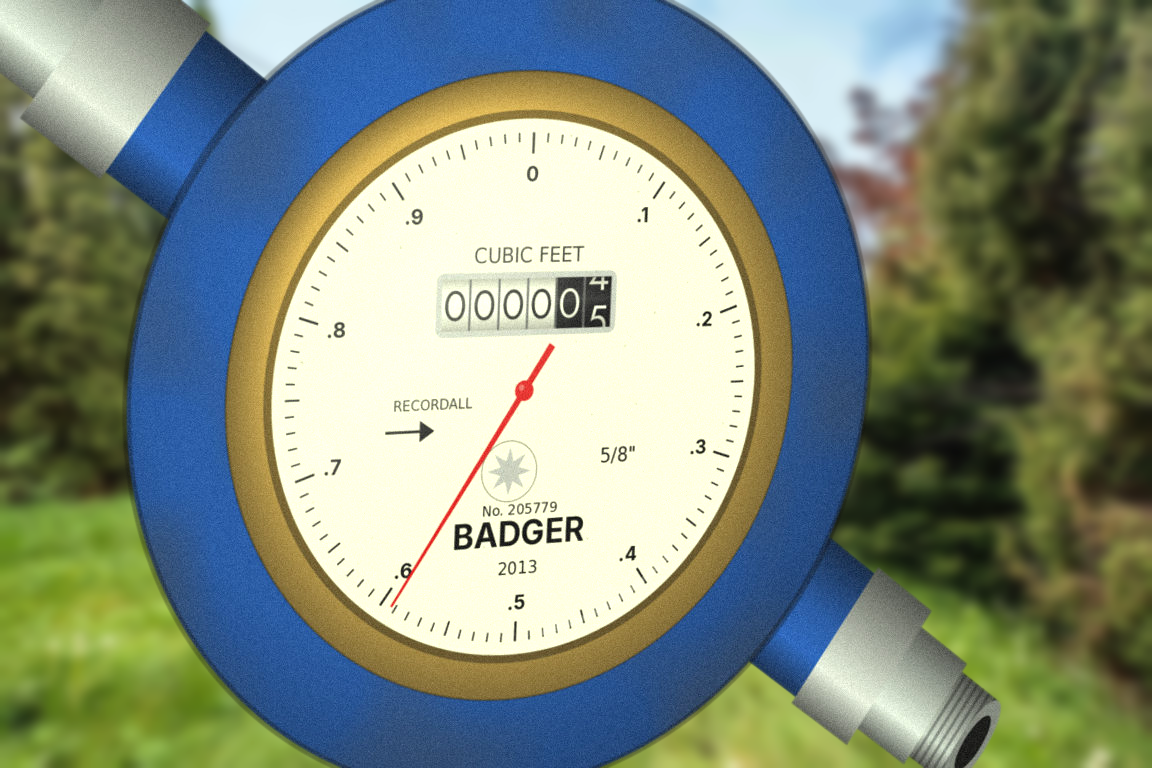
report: 4.59 (ft³)
